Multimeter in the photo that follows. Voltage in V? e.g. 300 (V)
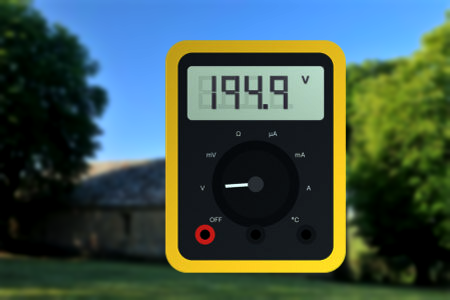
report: 194.9 (V)
